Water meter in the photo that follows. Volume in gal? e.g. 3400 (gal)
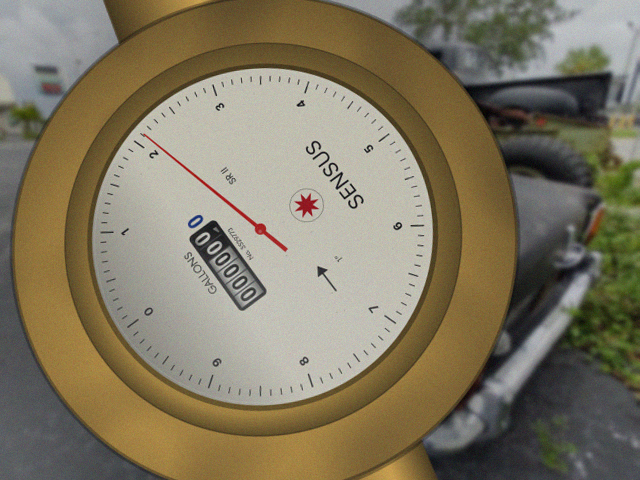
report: 2.1 (gal)
